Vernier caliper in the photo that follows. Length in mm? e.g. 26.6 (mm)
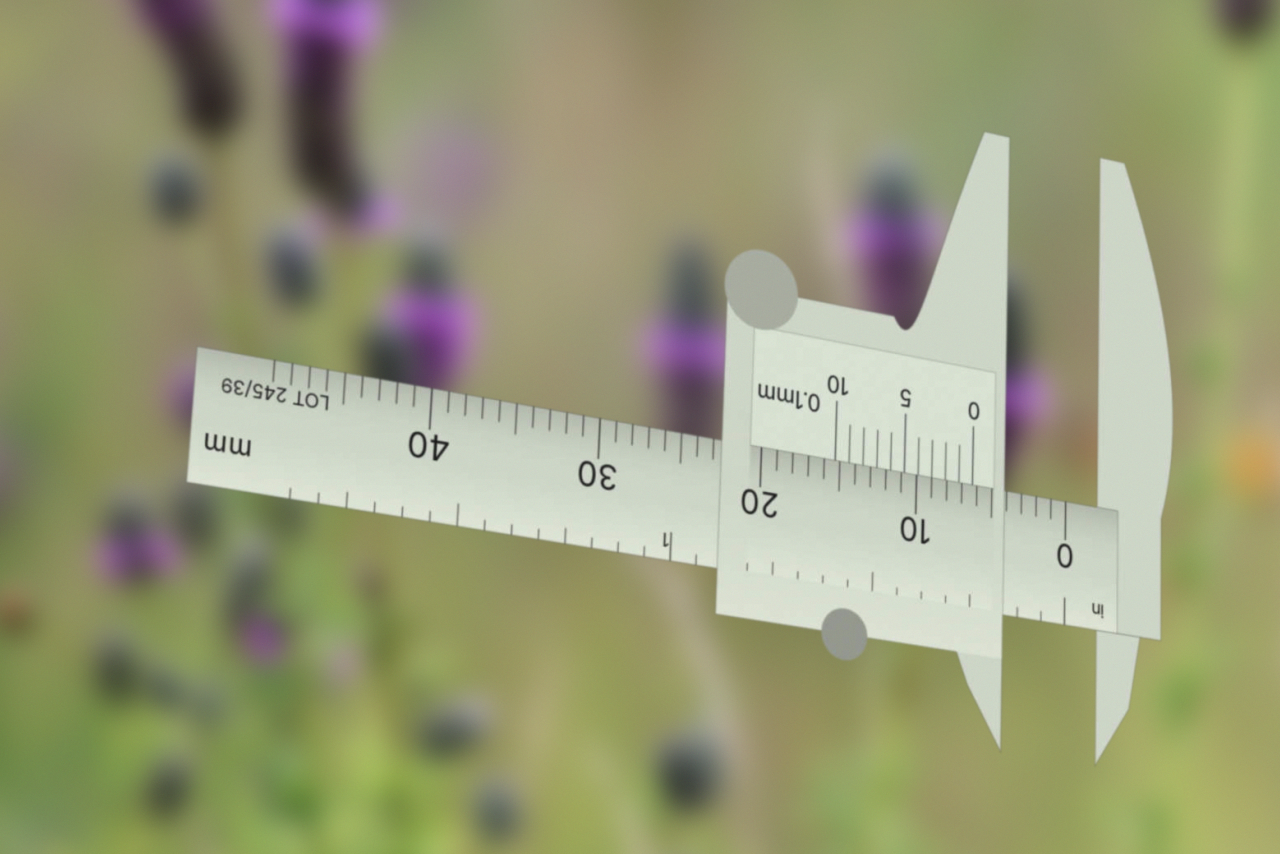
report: 6.3 (mm)
